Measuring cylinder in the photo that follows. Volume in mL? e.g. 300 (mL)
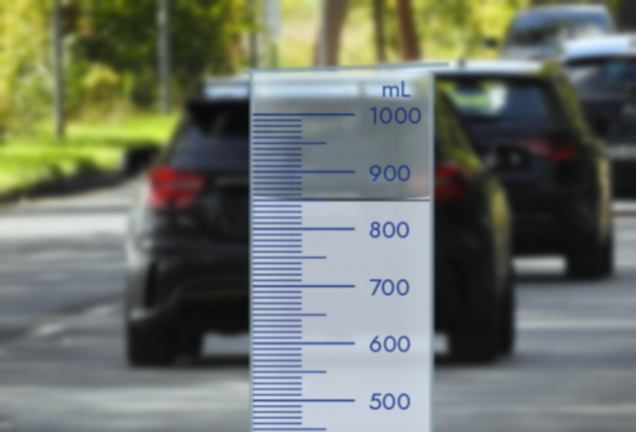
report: 850 (mL)
